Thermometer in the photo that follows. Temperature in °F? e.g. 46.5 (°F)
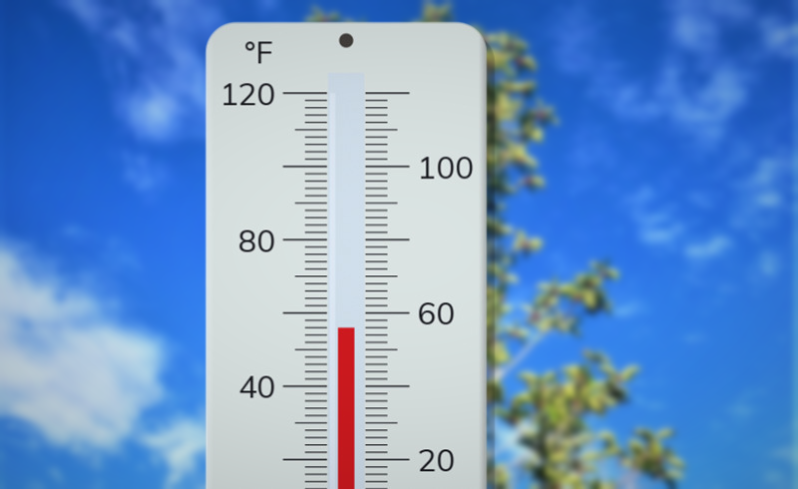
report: 56 (°F)
